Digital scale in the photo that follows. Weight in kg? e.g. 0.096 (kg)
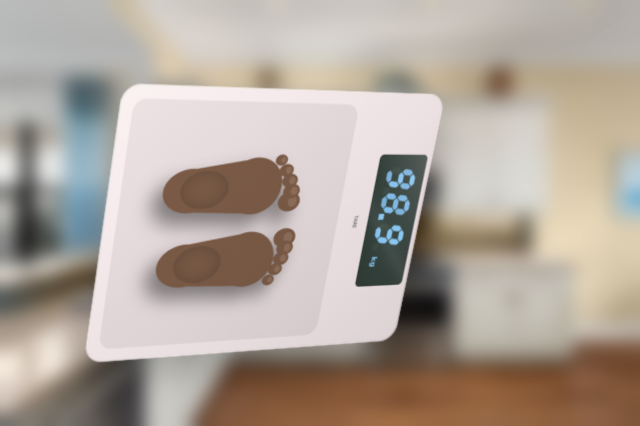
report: 98.9 (kg)
